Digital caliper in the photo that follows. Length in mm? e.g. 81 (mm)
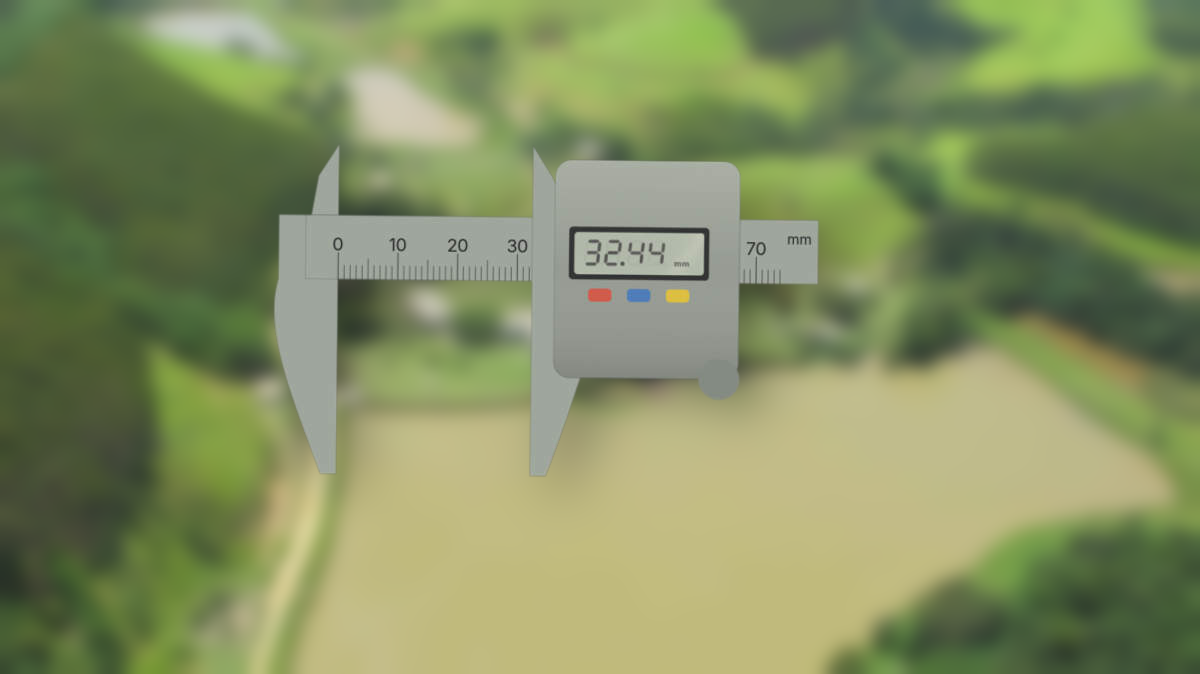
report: 32.44 (mm)
